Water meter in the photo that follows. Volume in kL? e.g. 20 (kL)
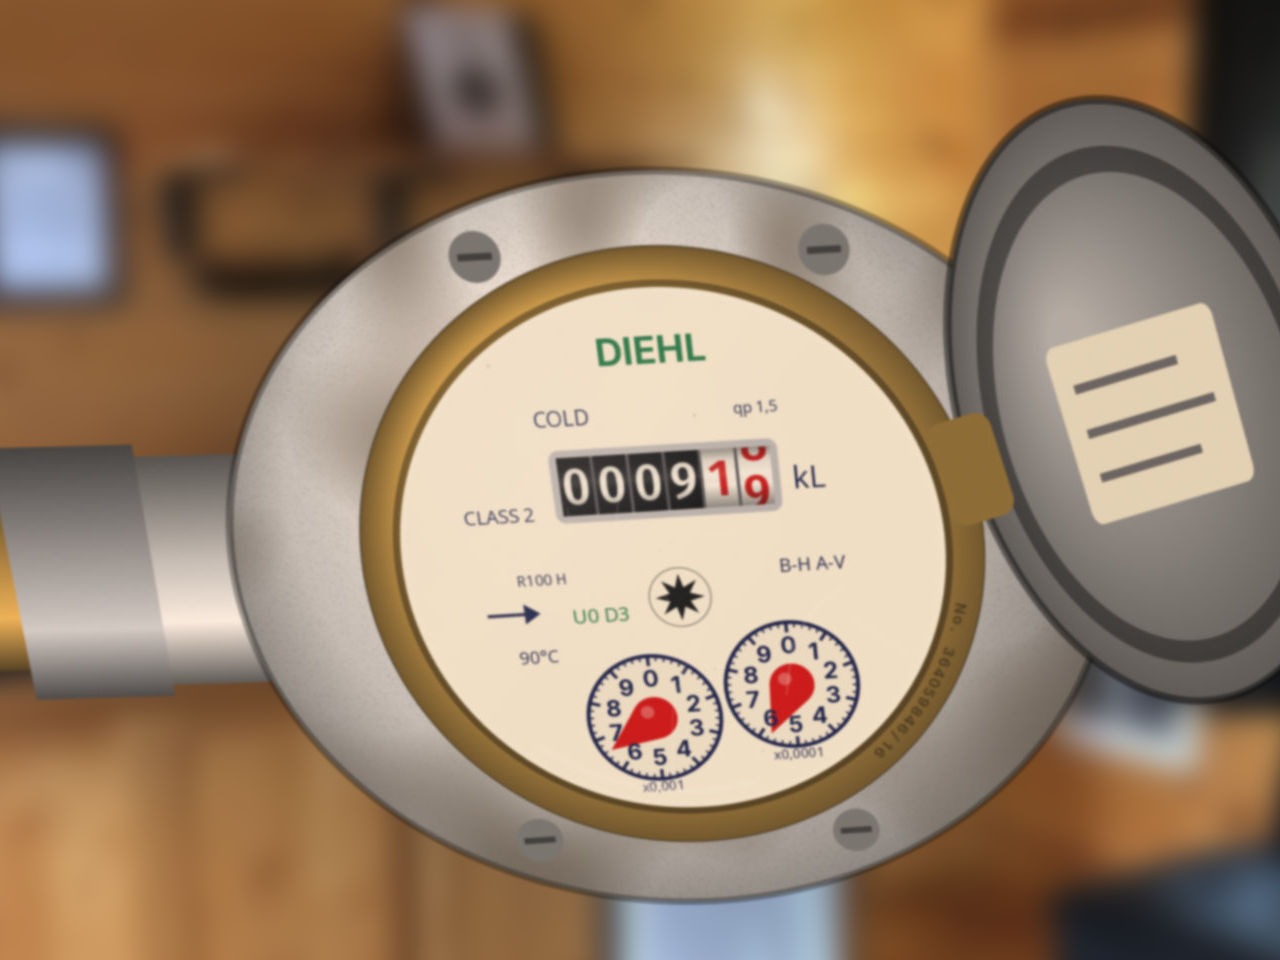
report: 9.1865 (kL)
